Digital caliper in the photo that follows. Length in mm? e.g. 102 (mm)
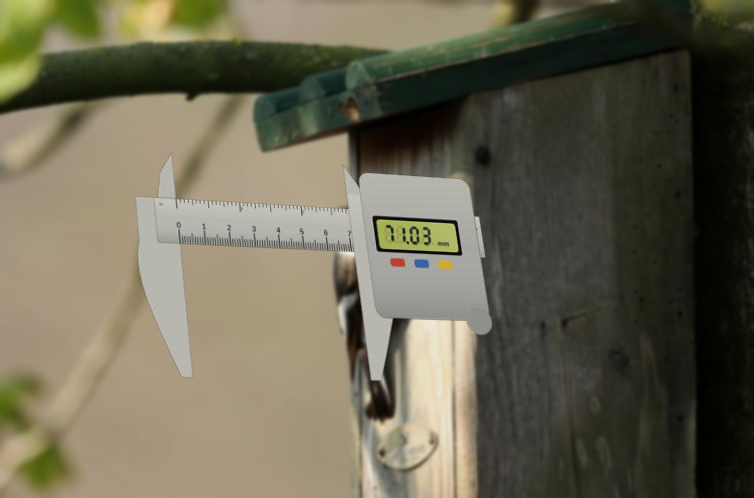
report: 71.03 (mm)
